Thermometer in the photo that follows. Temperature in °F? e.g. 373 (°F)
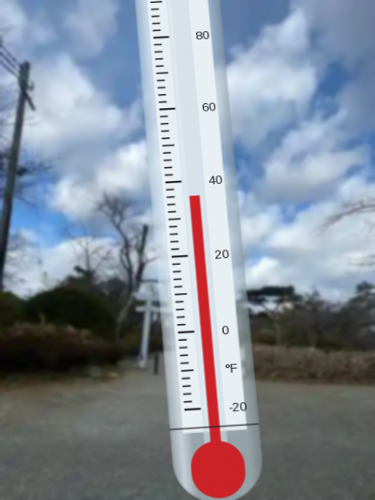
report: 36 (°F)
